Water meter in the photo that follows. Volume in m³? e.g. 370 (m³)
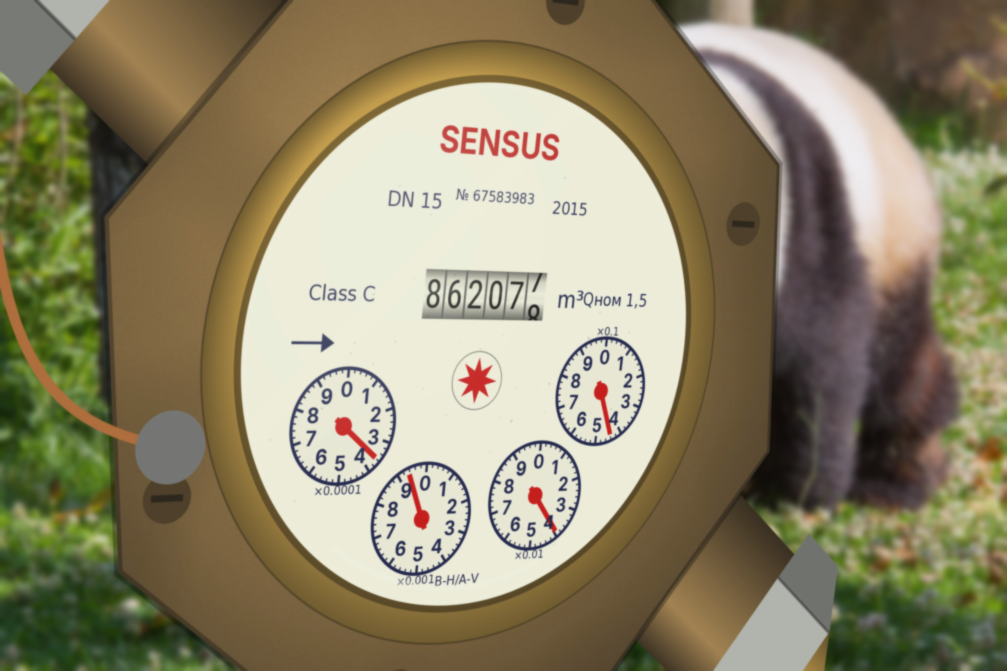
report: 862077.4393 (m³)
